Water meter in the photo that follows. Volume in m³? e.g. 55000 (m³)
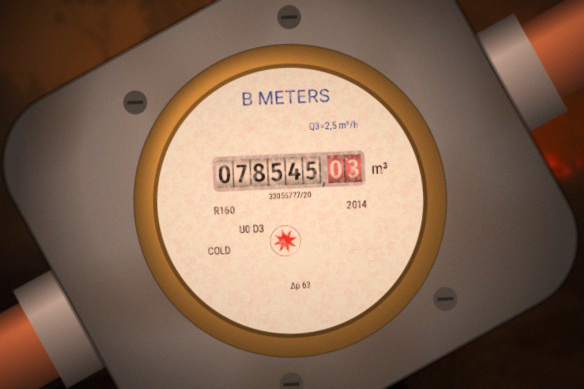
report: 78545.03 (m³)
